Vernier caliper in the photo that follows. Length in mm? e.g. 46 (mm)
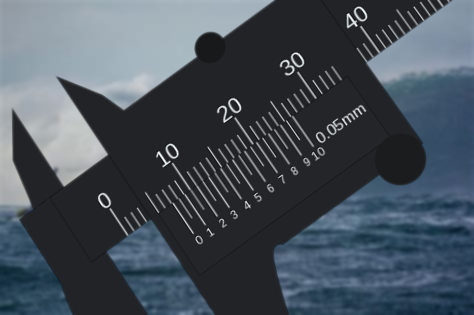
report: 7.2 (mm)
